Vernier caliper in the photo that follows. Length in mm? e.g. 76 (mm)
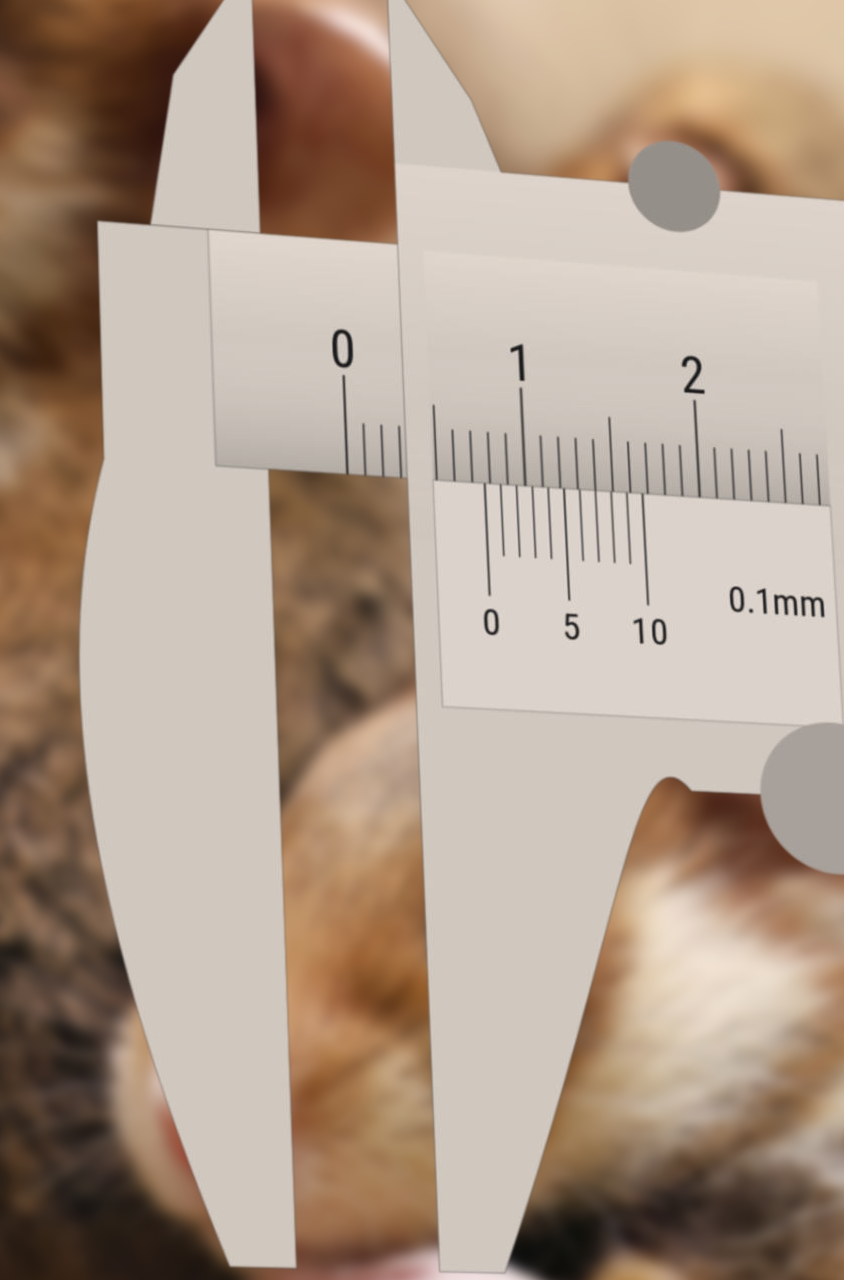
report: 7.7 (mm)
